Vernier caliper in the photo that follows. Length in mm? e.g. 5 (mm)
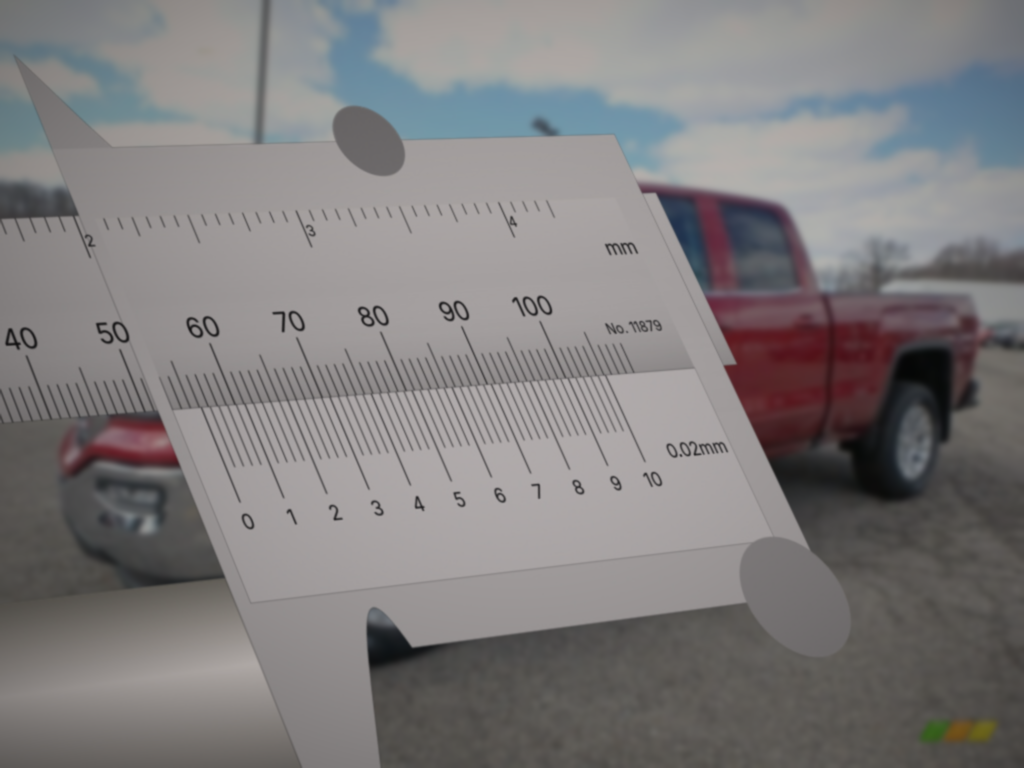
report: 56.2 (mm)
